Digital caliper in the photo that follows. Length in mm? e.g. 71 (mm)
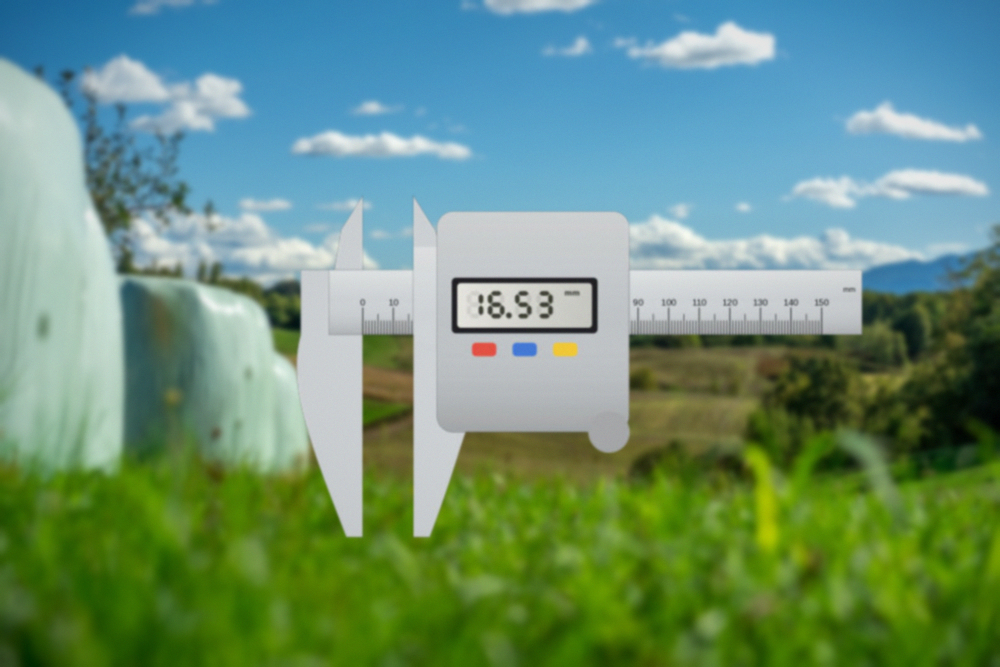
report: 16.53 (mm)
